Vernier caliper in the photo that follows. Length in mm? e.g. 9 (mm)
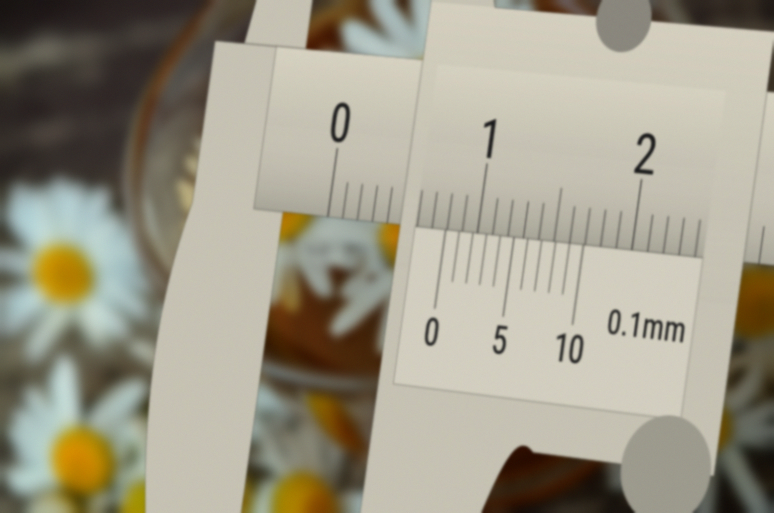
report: 7.9 (mm)
